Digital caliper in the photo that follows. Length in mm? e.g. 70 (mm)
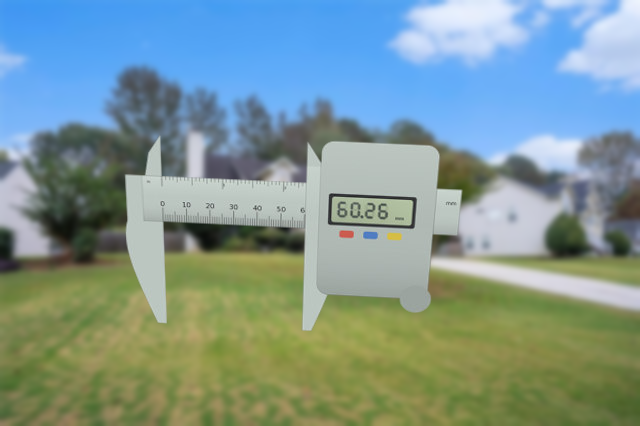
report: 60.26 (mm)
